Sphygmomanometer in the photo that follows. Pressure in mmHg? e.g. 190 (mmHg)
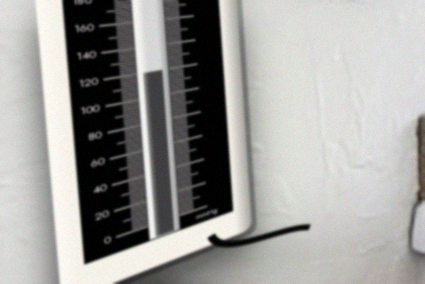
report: 120 (mmHg)
